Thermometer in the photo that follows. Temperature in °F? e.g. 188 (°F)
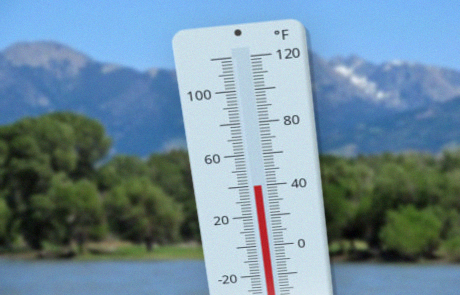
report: 40 (°F)
